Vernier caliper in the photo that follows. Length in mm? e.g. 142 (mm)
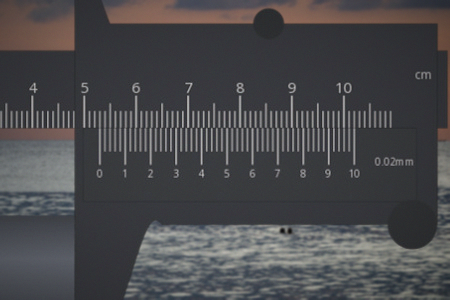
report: 53.0 (mm)
